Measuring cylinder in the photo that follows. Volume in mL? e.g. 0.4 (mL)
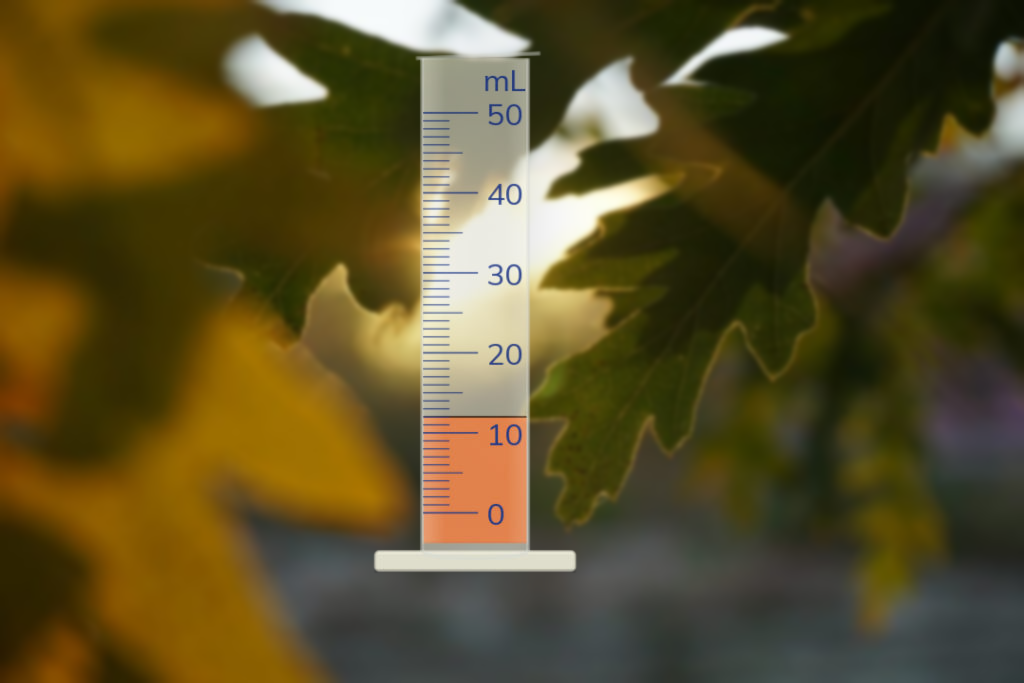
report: 12 (mL)
